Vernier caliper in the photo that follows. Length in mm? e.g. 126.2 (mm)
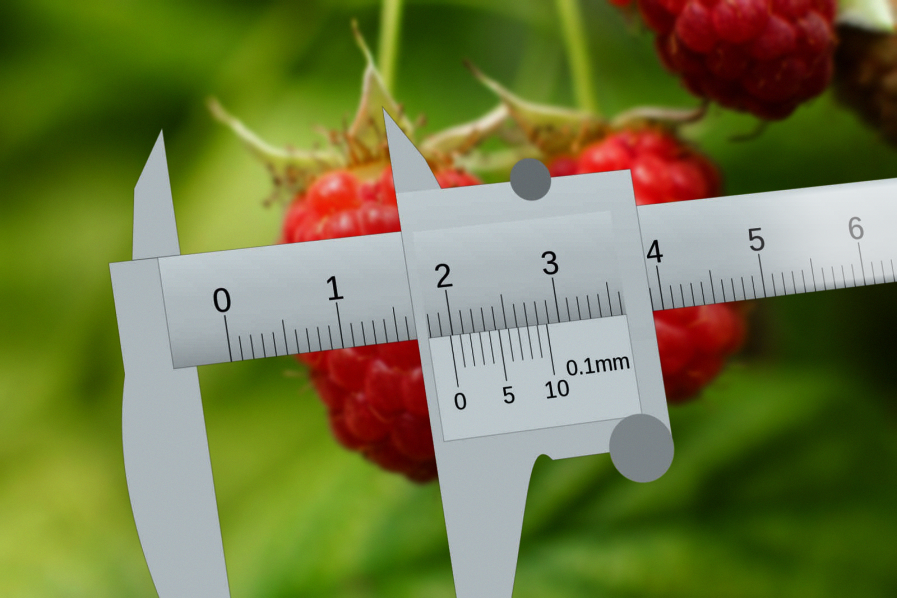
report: 19.8 (mm)
